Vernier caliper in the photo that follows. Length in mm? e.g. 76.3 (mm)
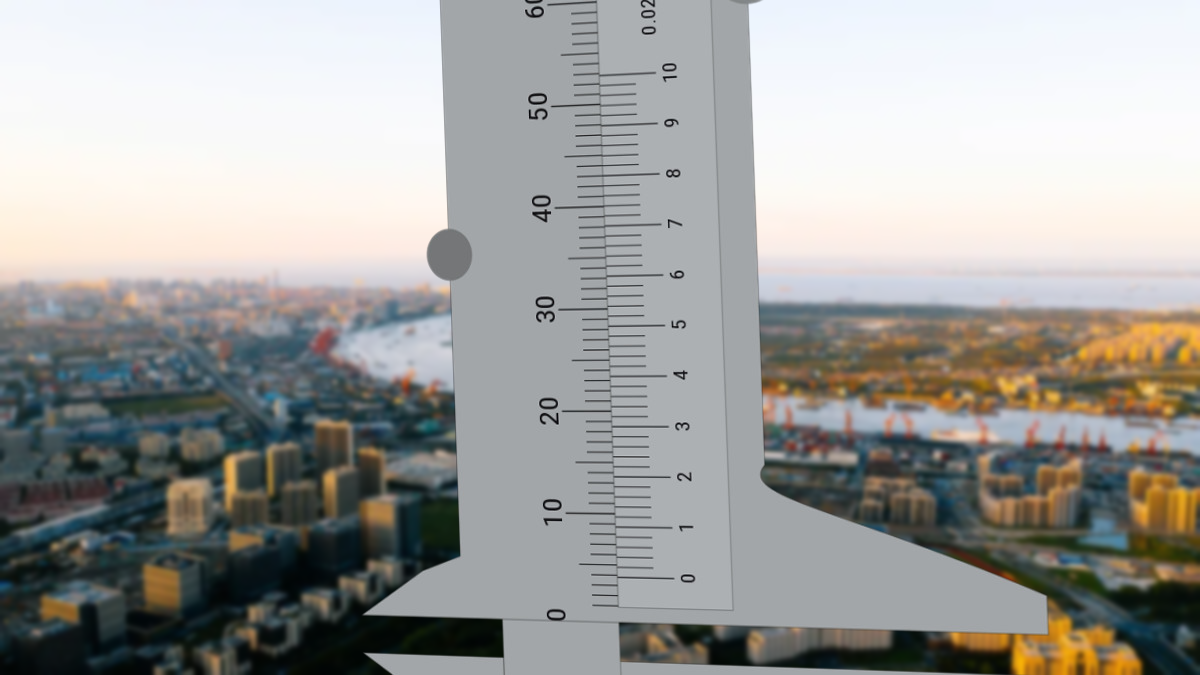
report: 3.8 (mm)
